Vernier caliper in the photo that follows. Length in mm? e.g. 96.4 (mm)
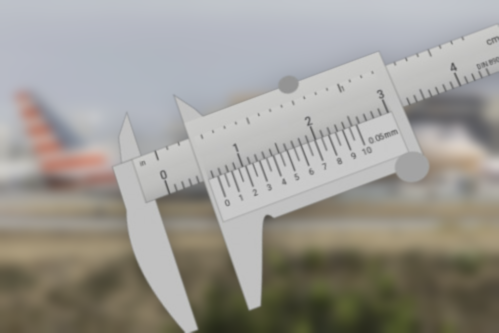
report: 6.6 (mm)
